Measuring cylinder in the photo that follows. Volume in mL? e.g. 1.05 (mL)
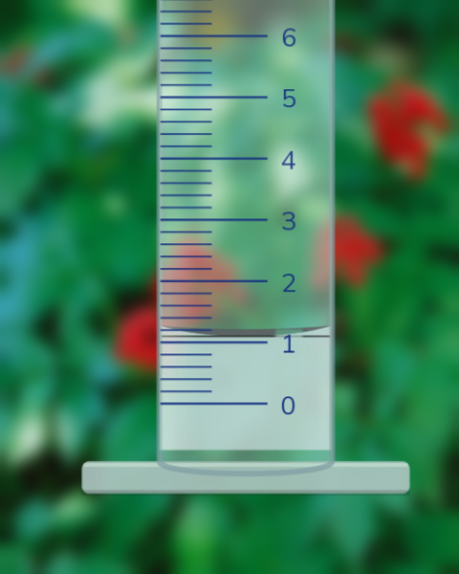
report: 1.1 (mL)
